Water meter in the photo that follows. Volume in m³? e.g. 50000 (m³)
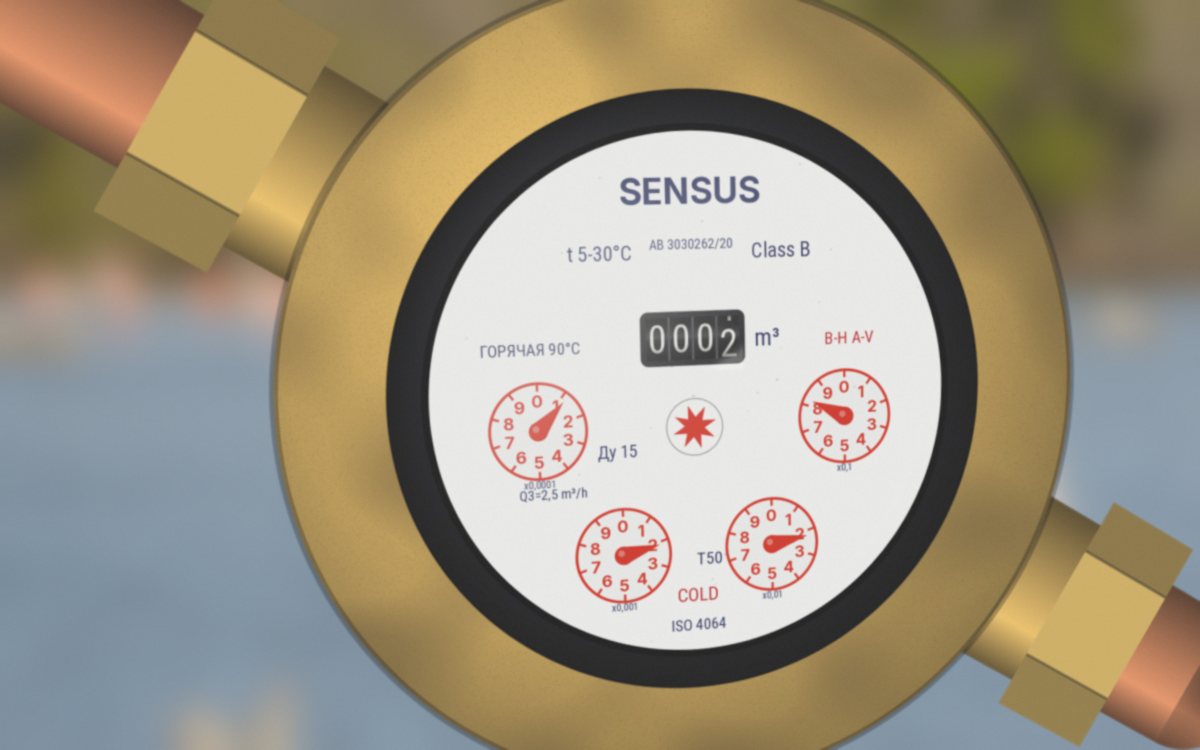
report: 1.8221 (m³)
